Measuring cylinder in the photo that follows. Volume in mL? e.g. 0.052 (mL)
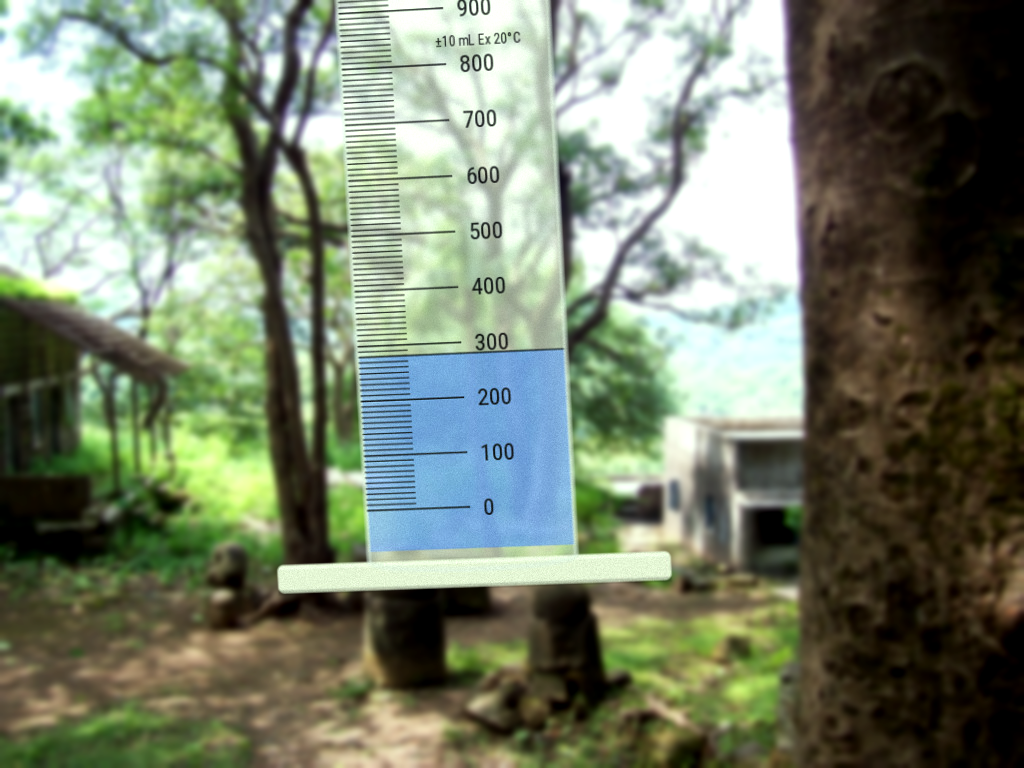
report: 280 (mL)
